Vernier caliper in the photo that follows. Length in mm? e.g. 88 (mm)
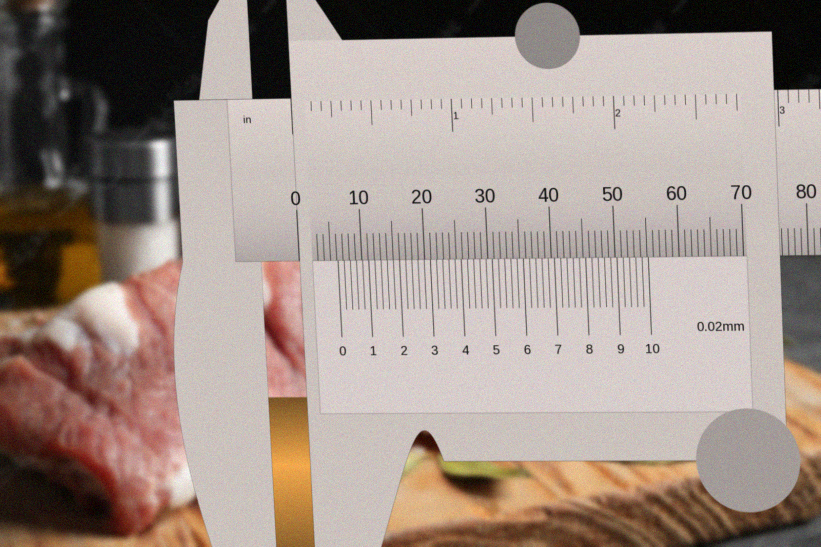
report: 6.2 (mm)
